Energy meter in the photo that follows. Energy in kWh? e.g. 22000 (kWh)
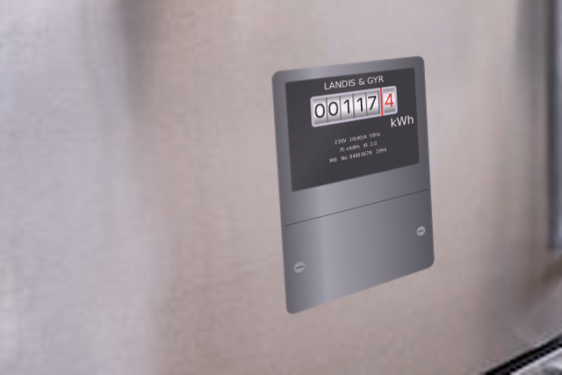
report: 117.4 (kWh)
